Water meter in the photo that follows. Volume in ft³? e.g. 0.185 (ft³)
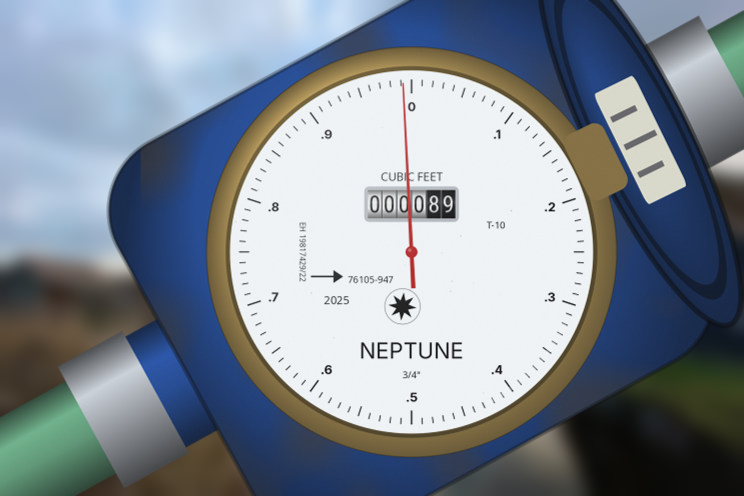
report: 88.99 (ft³)
